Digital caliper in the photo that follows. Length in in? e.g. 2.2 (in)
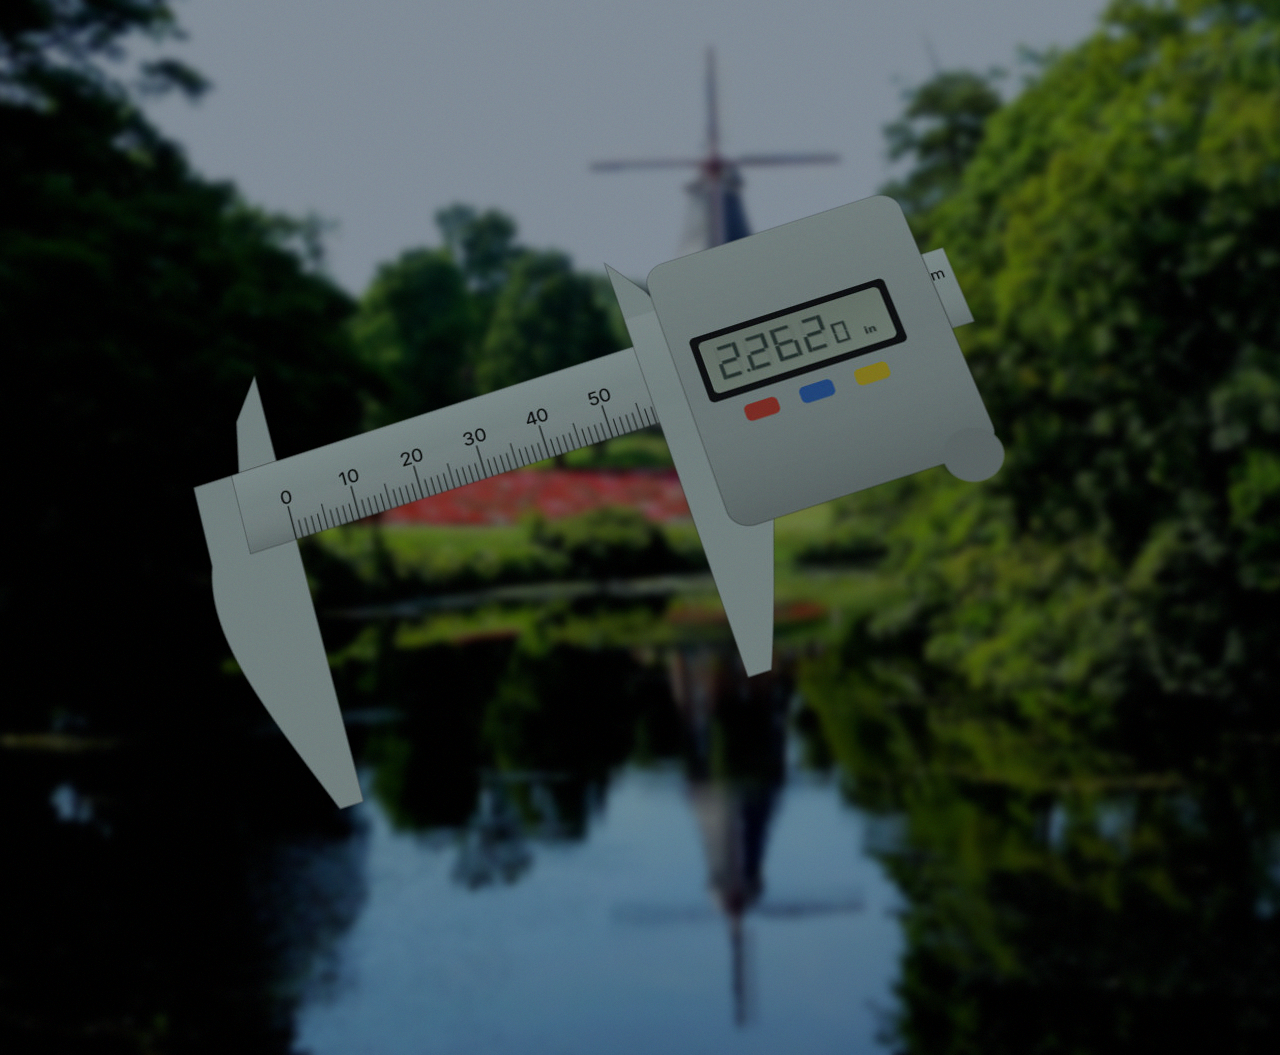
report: 2.2620 (in)
